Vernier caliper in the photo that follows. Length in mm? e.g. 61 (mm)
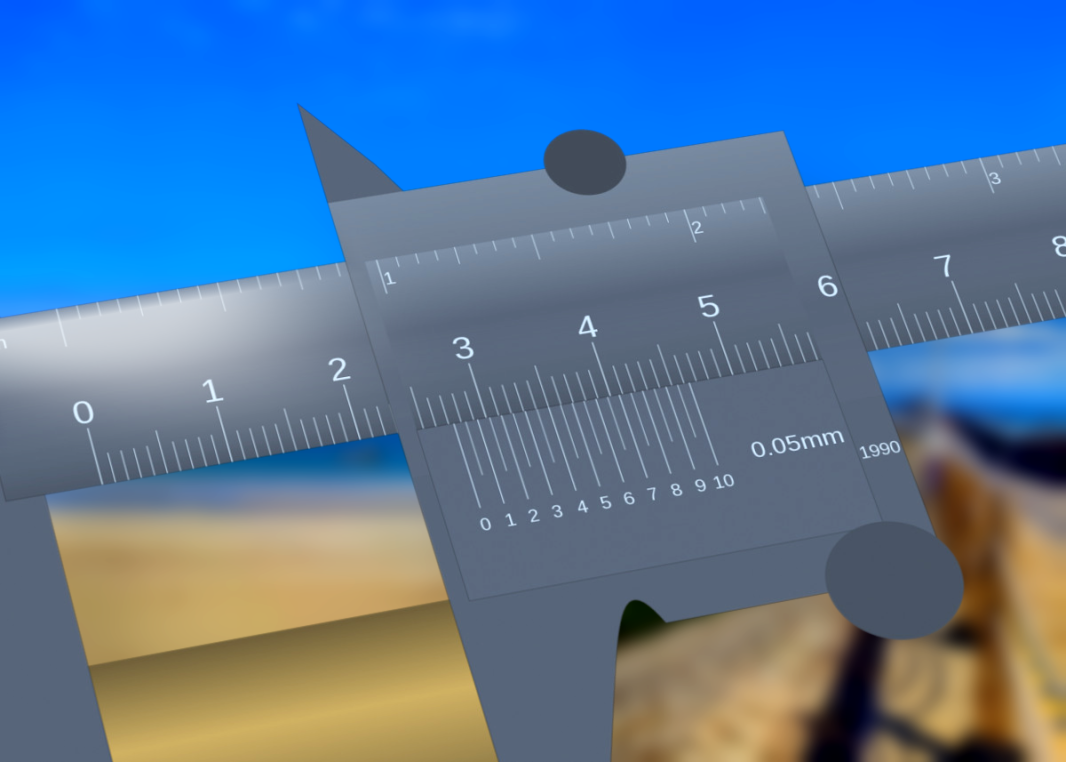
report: 27.4 (mm)
